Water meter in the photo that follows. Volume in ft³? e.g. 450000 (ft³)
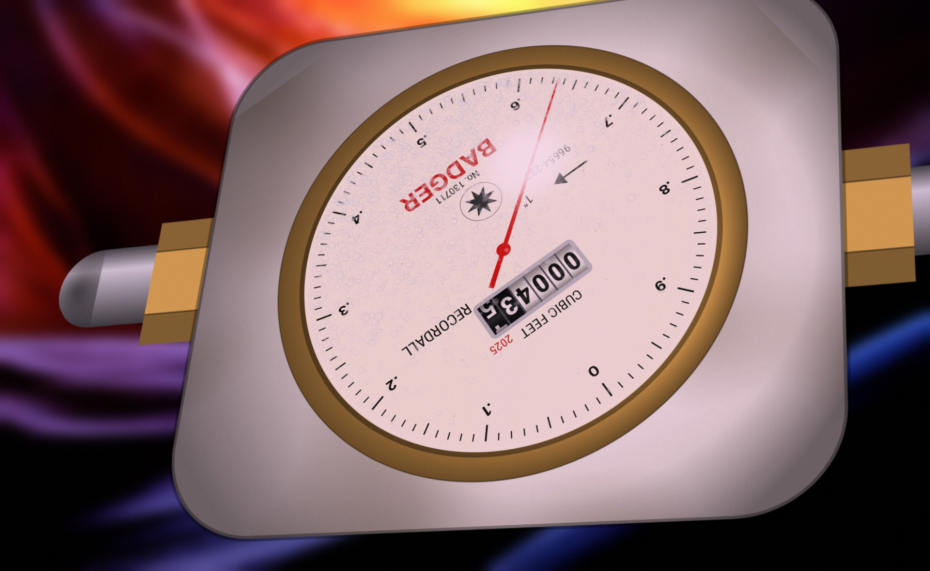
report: 434.63 (ft³)
